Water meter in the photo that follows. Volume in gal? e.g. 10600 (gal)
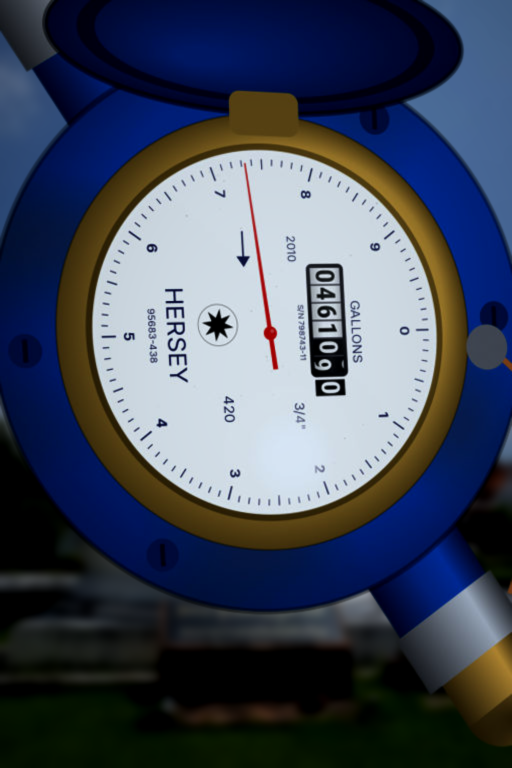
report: 461087.3 (gal)
